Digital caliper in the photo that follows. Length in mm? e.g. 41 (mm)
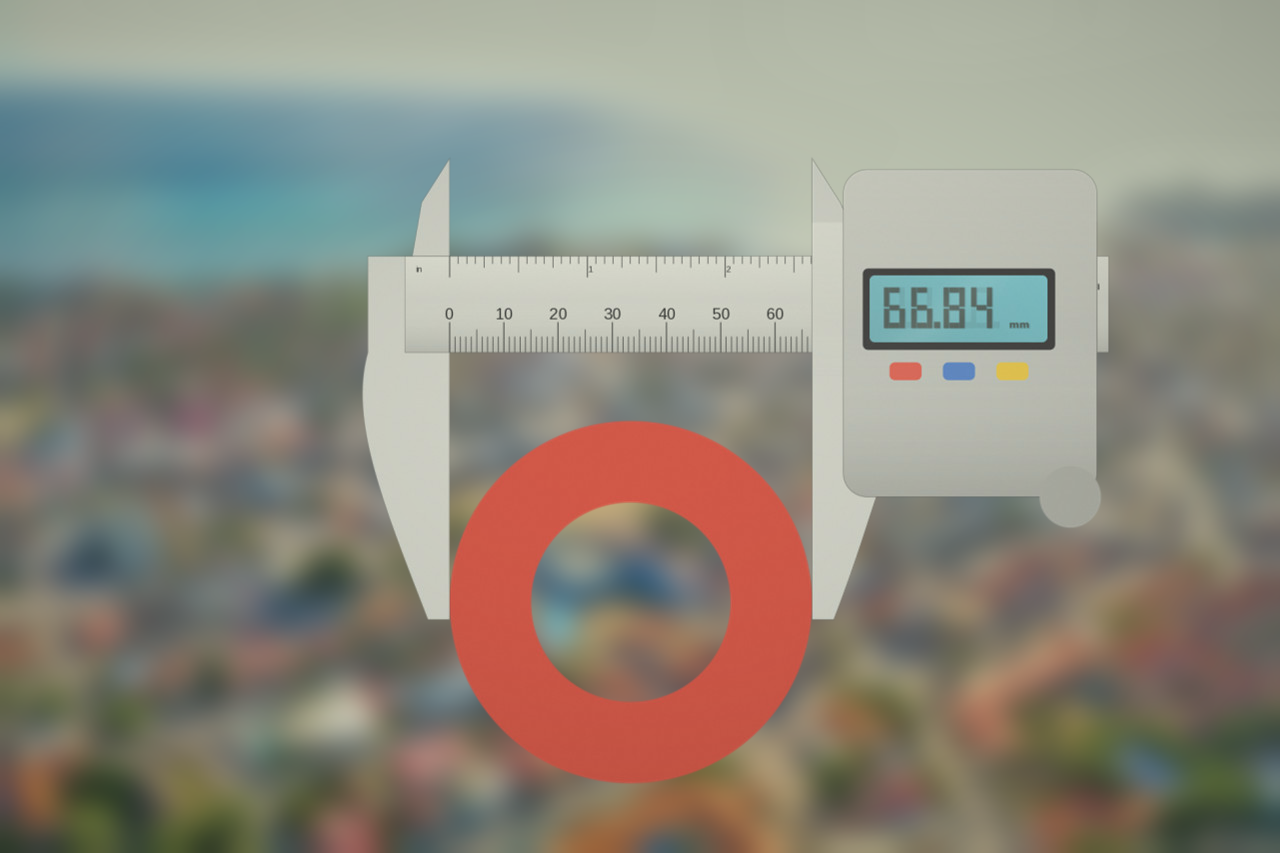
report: 66.84 (mm)
